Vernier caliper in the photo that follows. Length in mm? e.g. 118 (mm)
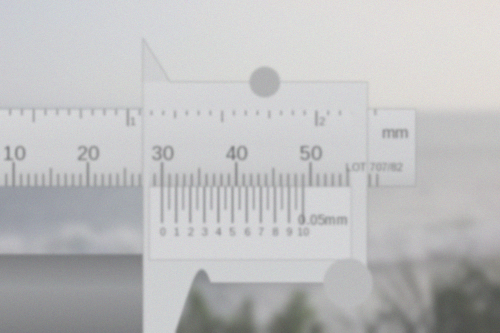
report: 30.0 (mm)
